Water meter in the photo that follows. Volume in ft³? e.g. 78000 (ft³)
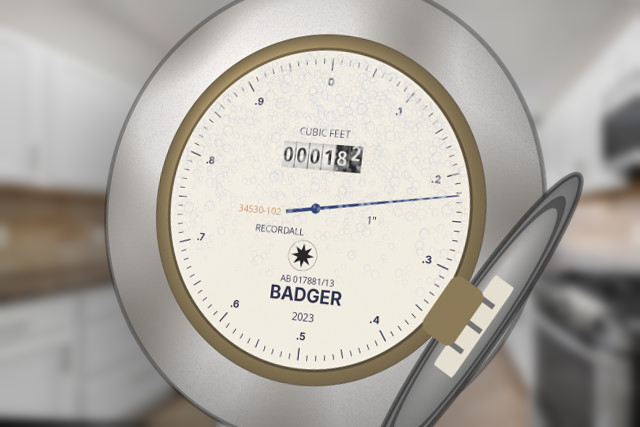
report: 182.22 (ft³)
